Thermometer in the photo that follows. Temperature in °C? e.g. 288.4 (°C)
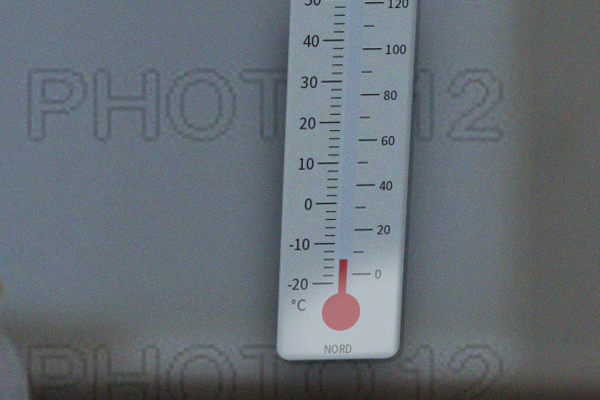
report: -14 (°C)
